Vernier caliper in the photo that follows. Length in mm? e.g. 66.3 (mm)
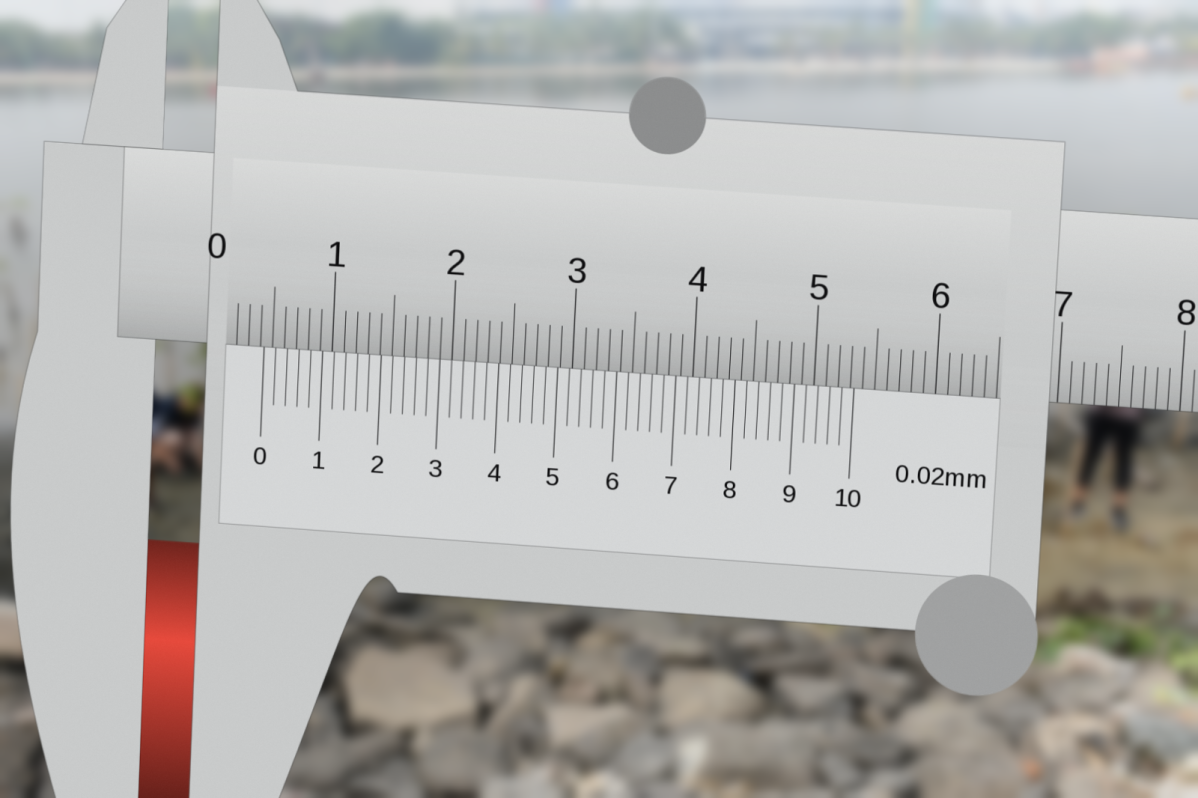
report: 4.3 (mm)
